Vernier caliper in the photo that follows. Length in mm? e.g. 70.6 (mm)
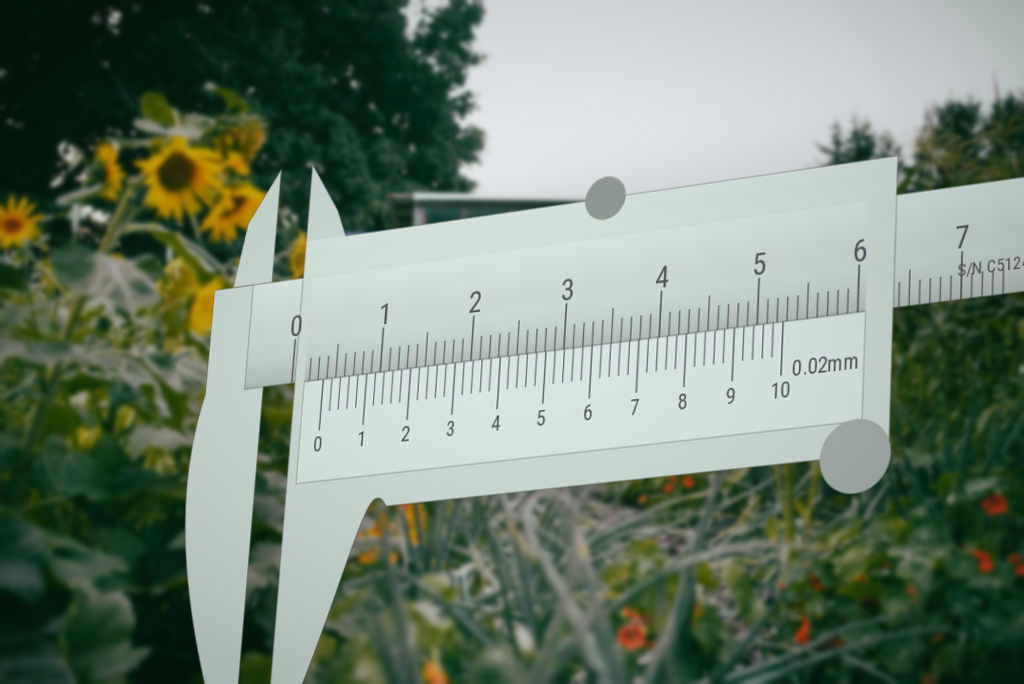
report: 3.6 (mm)
